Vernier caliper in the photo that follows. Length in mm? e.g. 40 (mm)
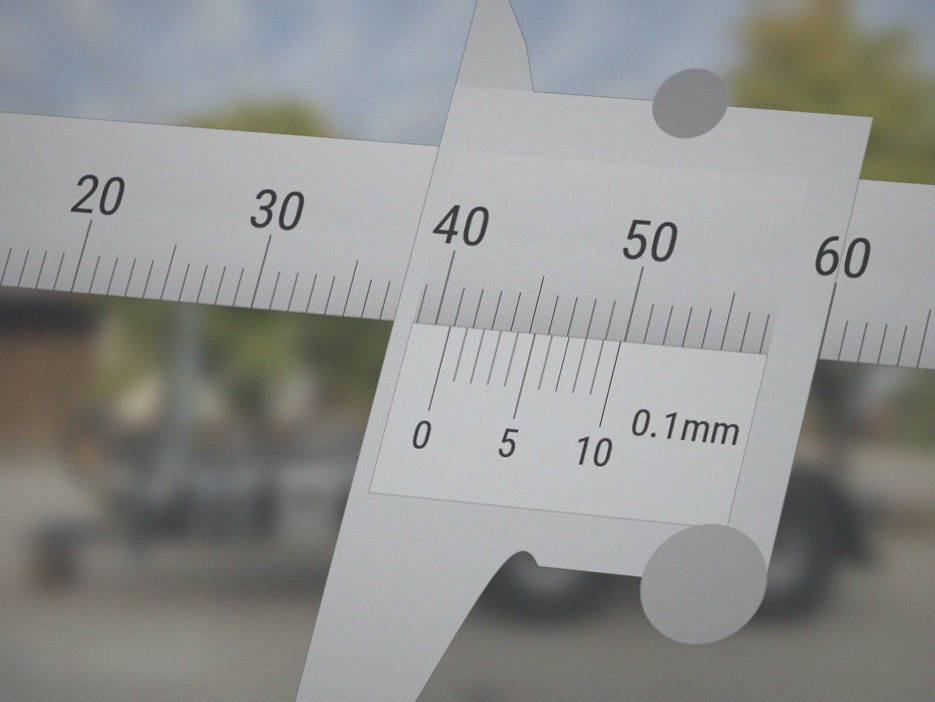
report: 40.8 (mm)
